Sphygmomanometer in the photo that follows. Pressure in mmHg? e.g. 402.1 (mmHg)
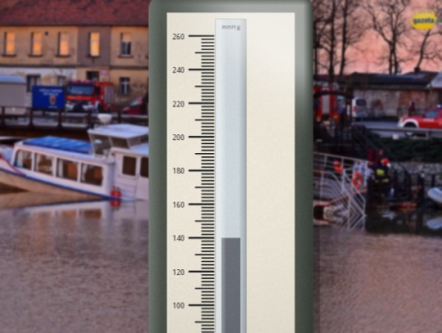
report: 140 (mmHg)
